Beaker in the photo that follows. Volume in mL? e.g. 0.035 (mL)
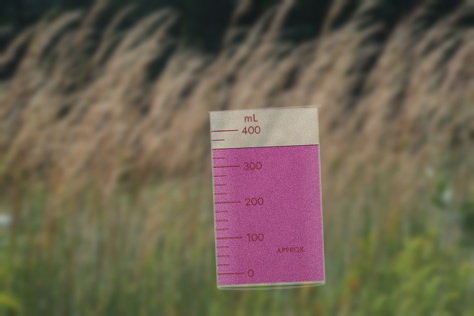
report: 350 (mL)
